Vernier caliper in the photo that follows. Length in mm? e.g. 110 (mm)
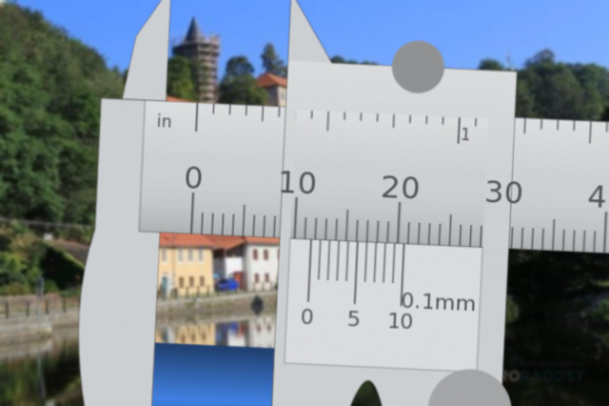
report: 11.6 (mm)
